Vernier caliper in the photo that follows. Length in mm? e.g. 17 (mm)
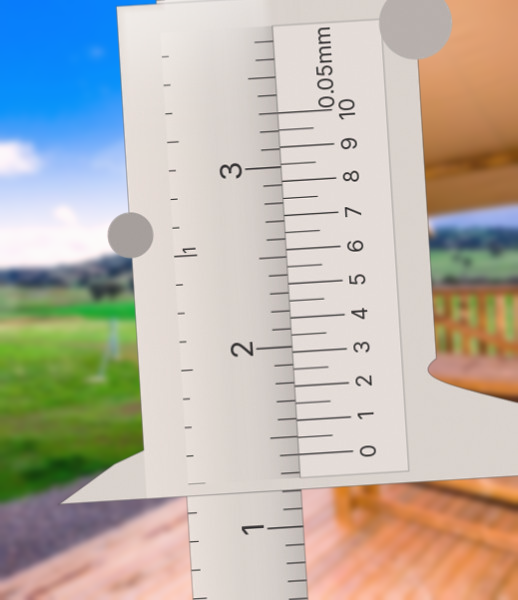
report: 14.0 (mm)
